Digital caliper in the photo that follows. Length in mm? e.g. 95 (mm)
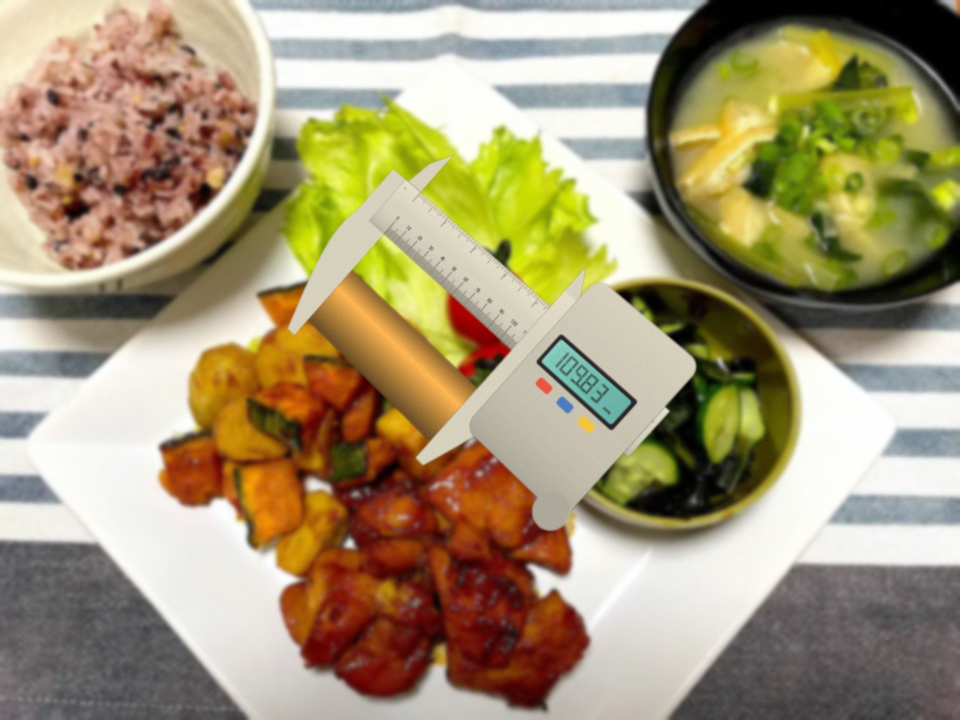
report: 109.83 (mm)
